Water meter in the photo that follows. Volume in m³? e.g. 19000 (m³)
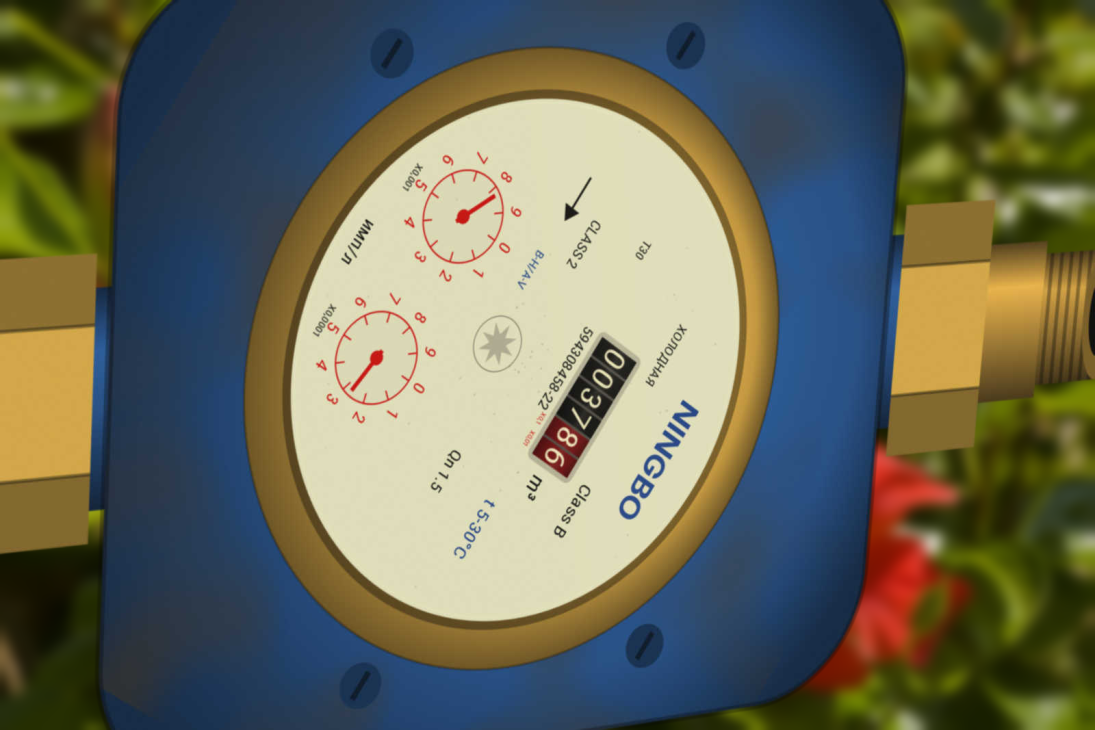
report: 37.8682 (m³)
